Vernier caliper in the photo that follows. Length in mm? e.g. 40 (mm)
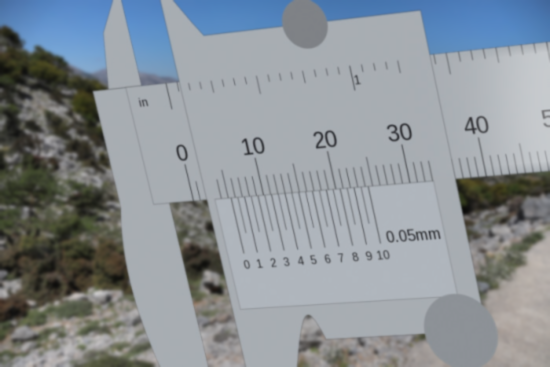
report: 5.4 (mm)
